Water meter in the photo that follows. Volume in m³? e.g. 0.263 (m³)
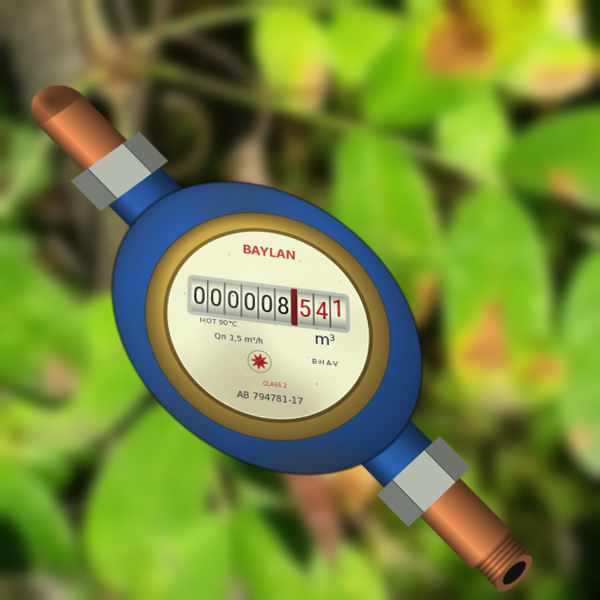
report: 8.541 (m³)
